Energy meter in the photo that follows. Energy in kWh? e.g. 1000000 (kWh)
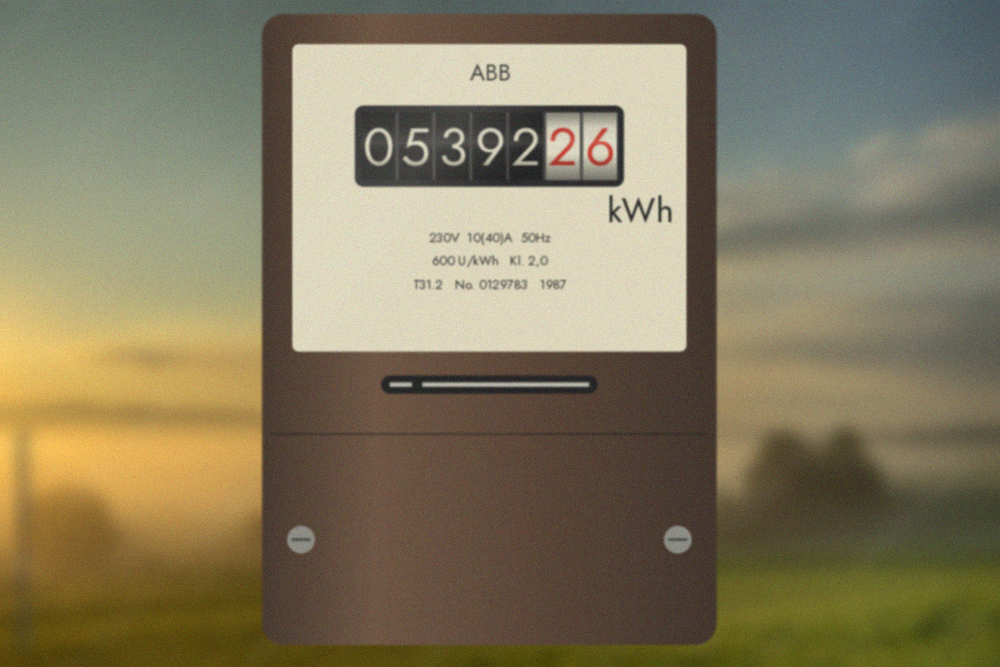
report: 5392.26 (kWh)
